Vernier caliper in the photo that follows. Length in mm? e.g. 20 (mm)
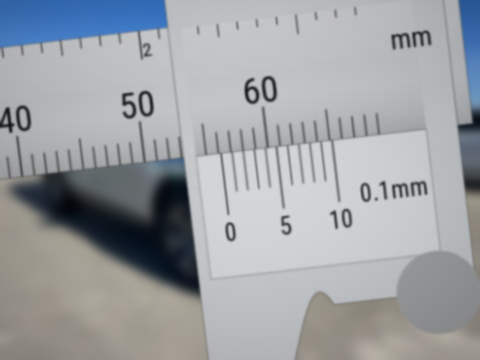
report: 56.2 (mm)
